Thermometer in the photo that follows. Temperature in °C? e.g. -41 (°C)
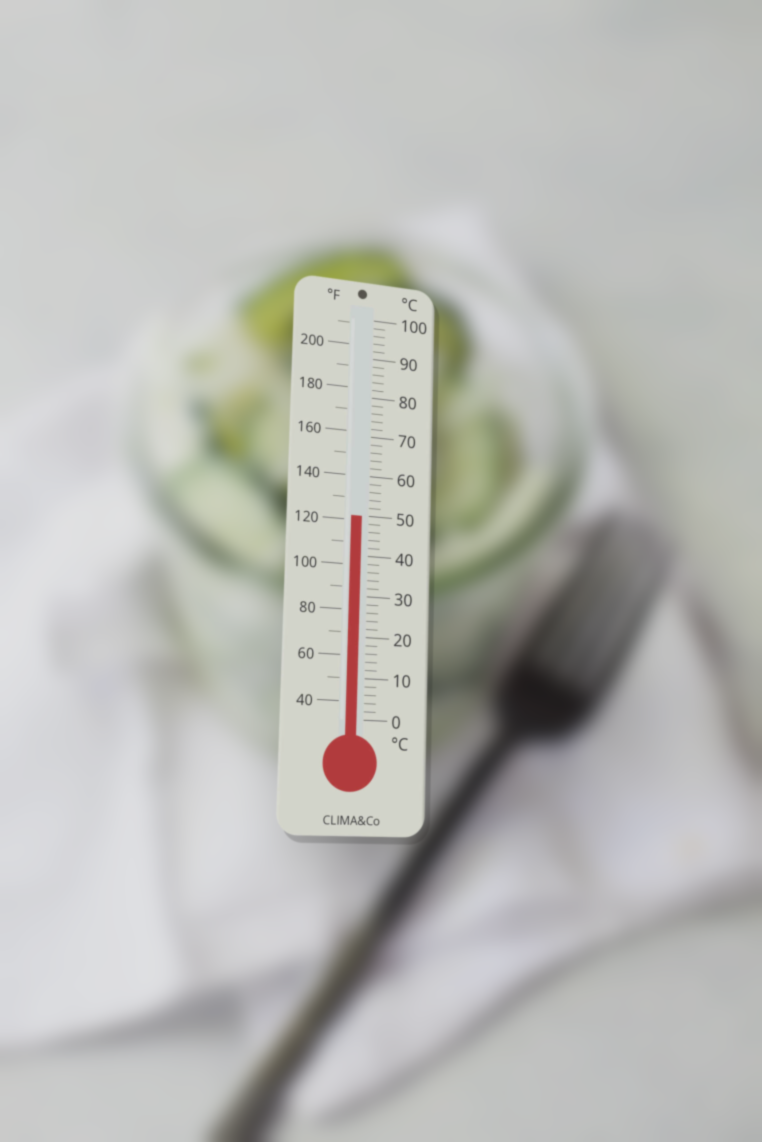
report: 50 (°C)
